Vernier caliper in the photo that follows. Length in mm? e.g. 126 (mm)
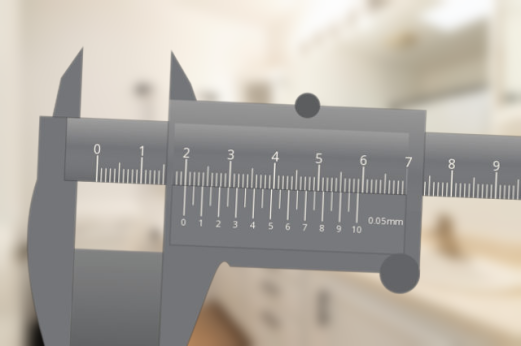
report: 20.0 (mm)
